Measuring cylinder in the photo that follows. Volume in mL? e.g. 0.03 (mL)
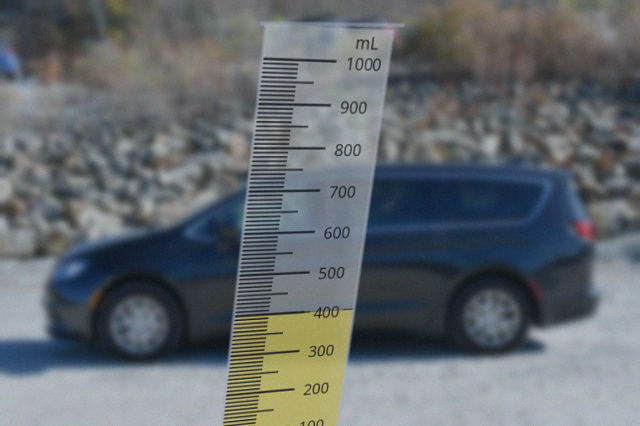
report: 400 (mL)
